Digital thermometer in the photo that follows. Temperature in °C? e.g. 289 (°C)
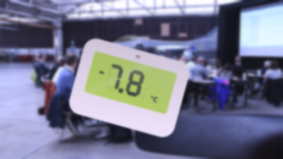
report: -7.8 (°C)
